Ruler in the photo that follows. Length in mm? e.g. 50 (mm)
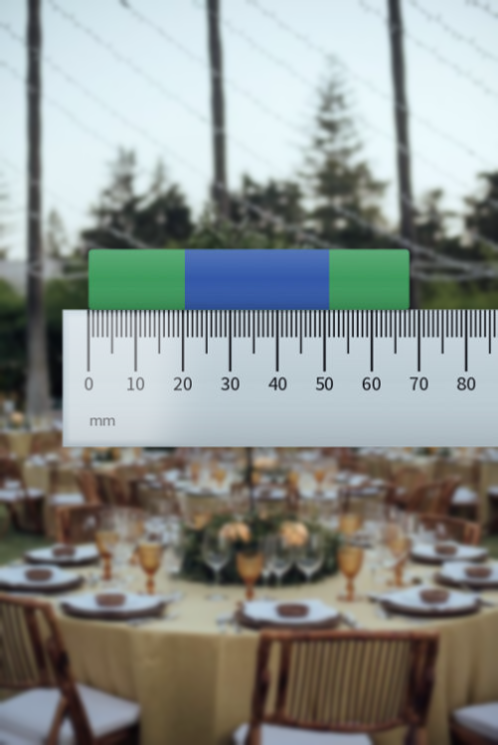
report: 68 (mm)
